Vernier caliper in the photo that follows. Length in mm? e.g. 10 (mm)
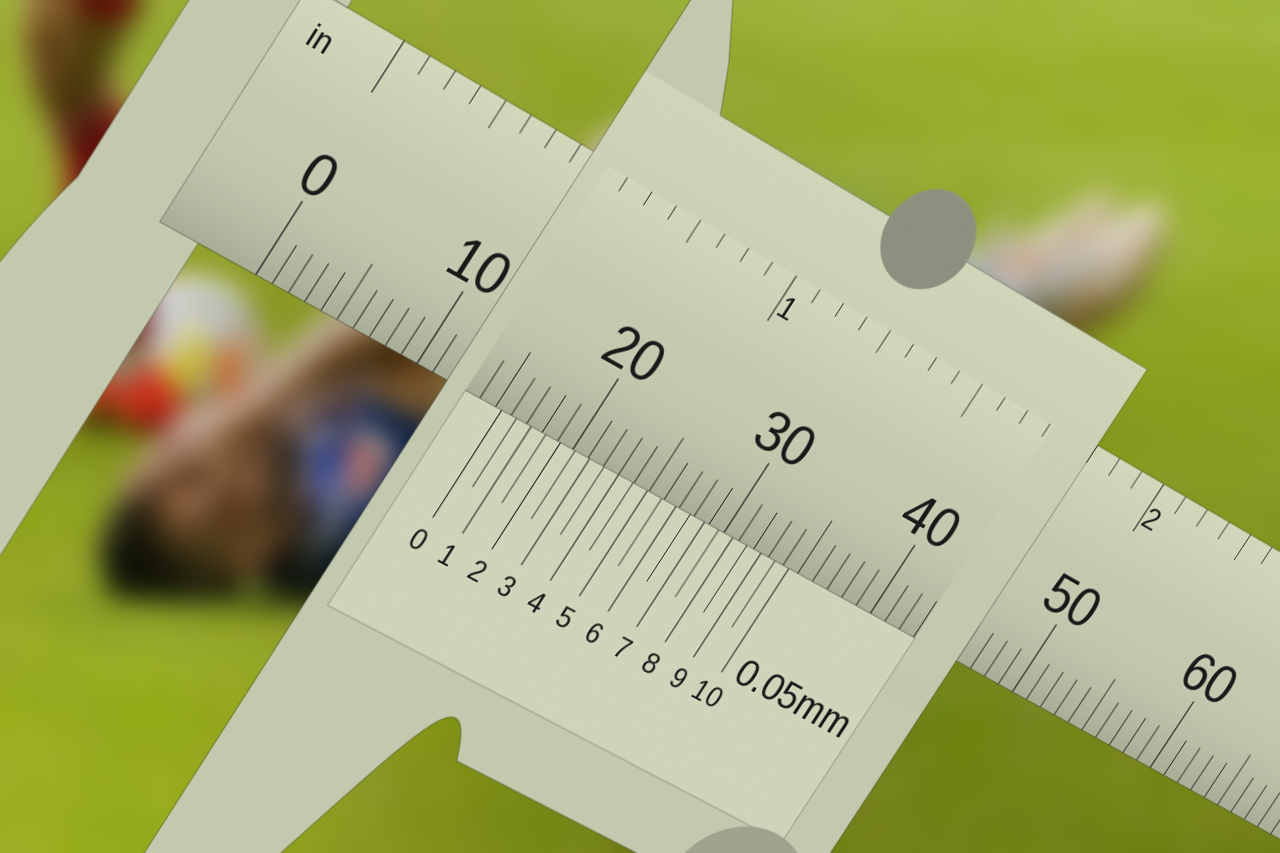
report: 15.4 (mm)
